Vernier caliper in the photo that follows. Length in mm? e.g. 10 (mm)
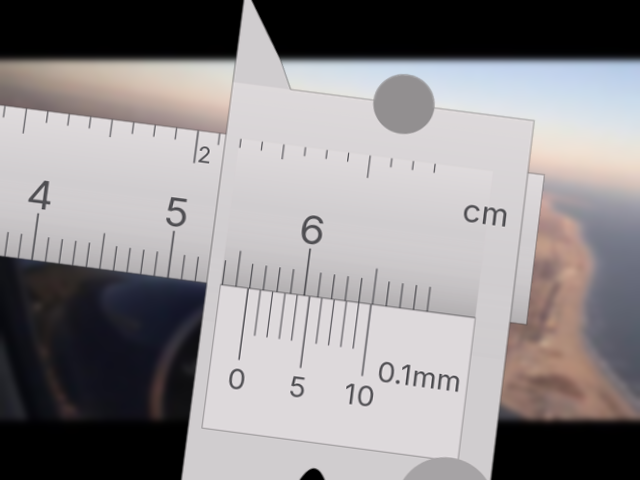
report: 55.9 (mm)
